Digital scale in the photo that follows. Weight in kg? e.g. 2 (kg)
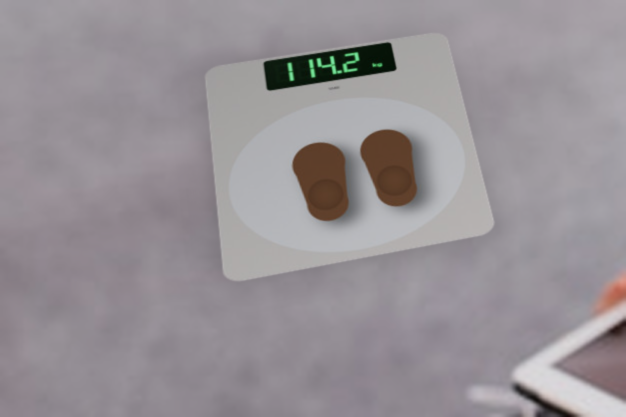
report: 114.2 (kg)
